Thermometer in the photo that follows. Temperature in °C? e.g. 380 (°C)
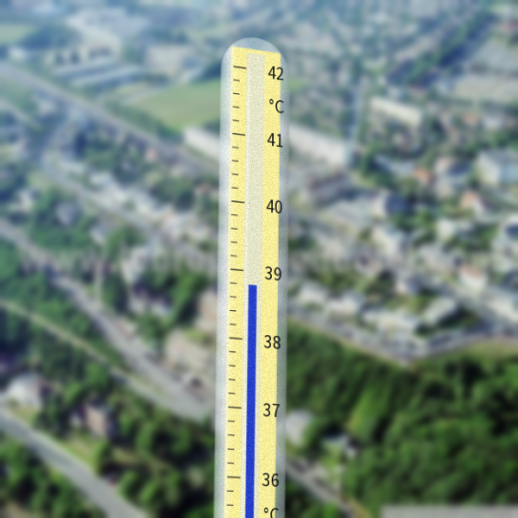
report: 38.8 (°C)
